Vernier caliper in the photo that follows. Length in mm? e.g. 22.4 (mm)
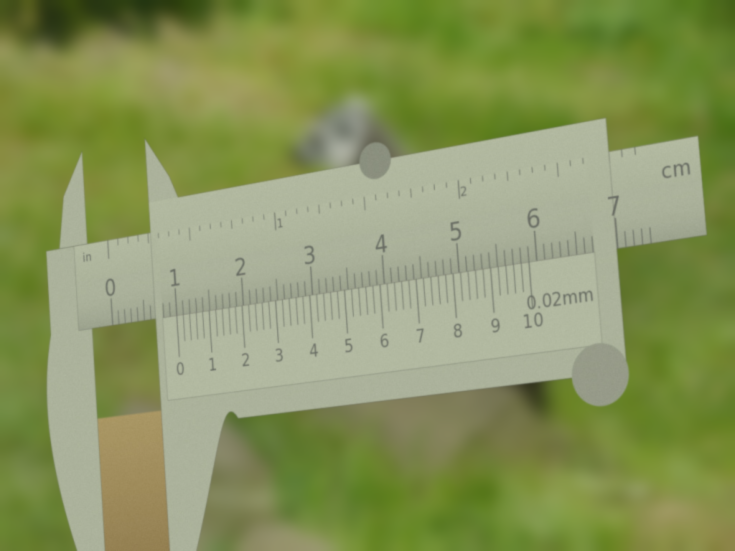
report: 10.0 (mm)
